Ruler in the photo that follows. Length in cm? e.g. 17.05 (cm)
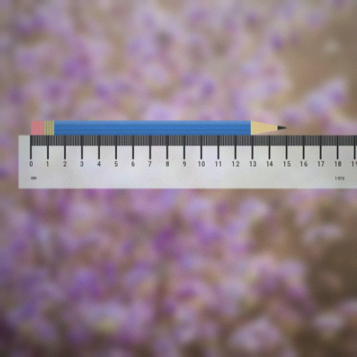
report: 15 (cm)
